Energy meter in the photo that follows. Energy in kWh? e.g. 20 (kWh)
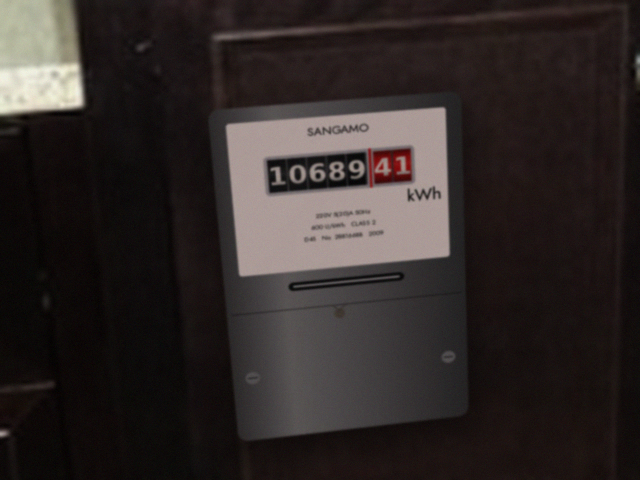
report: 10689.41 (kWh)
